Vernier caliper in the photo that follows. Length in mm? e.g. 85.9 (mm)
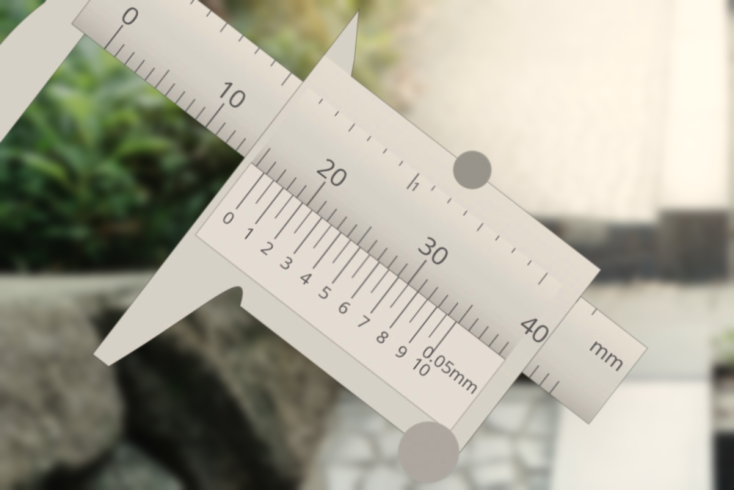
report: 15.8 (mm)
